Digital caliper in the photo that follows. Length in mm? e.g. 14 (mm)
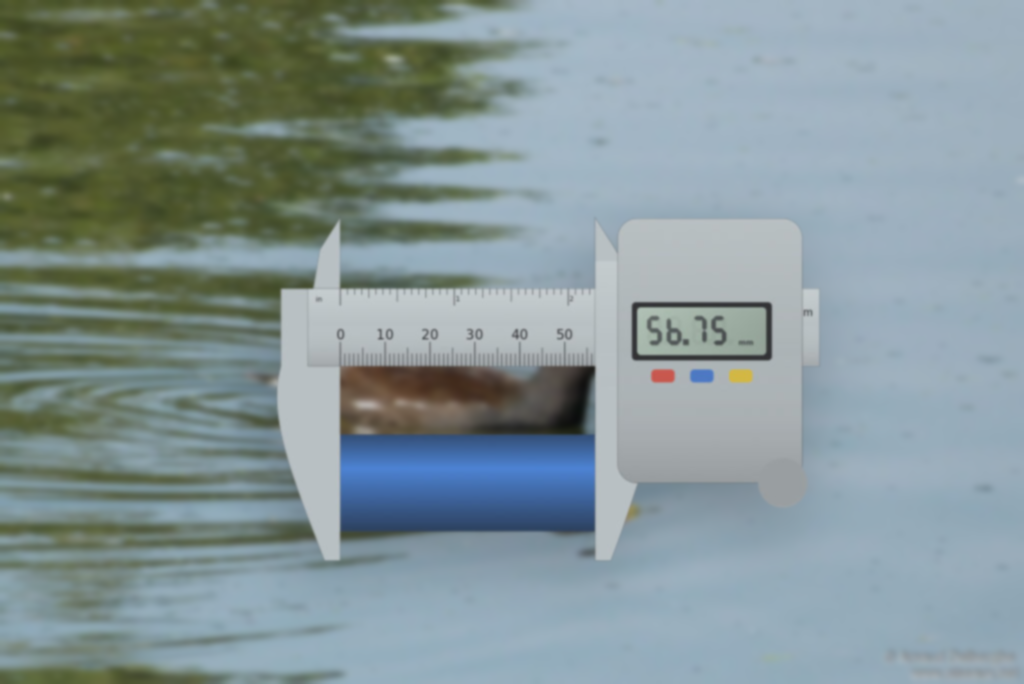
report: 56.75 (mm)
